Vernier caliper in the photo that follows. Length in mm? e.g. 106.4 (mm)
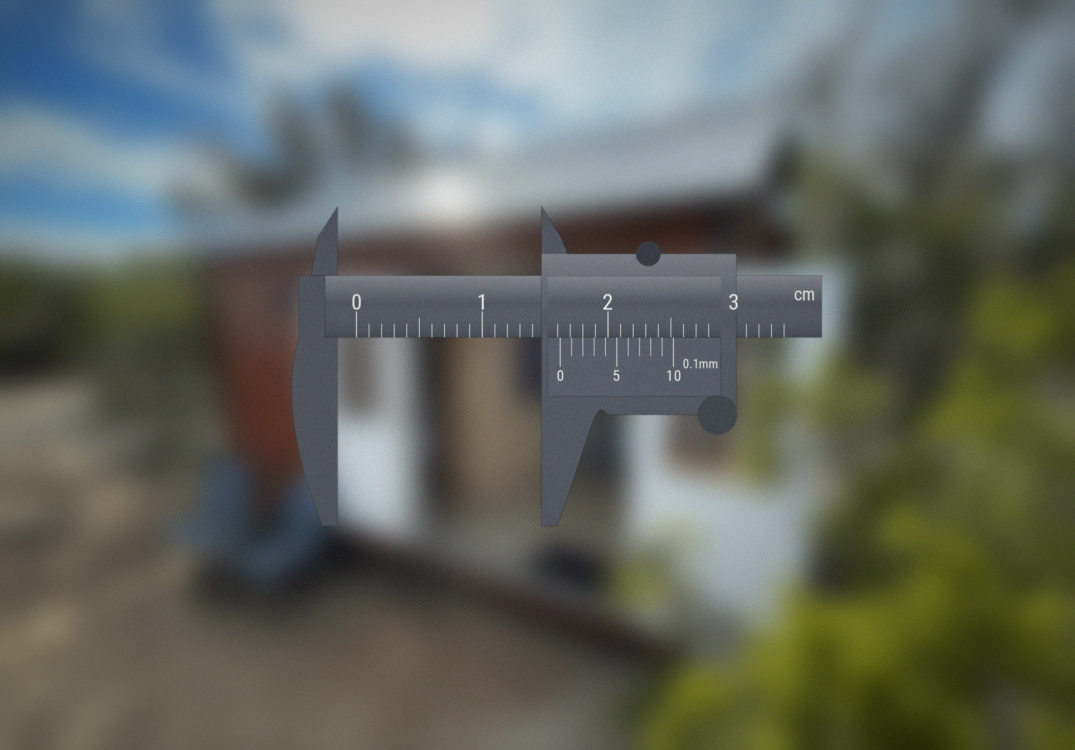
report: 16.2 (mm)
